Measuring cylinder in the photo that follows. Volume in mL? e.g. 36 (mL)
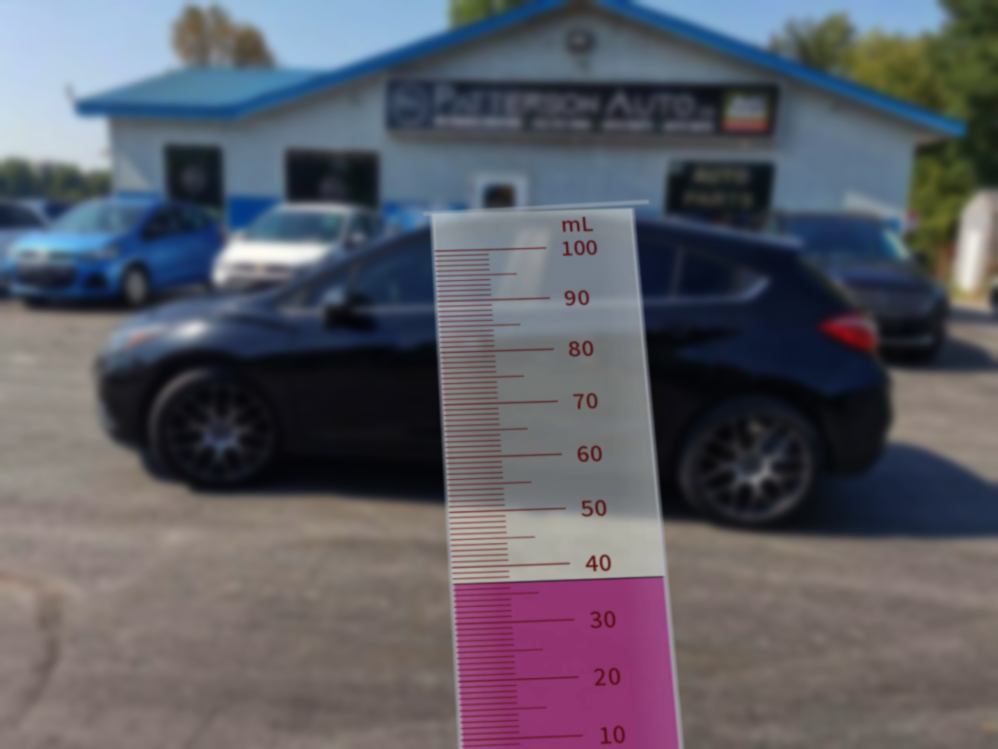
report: 37 (mL)
